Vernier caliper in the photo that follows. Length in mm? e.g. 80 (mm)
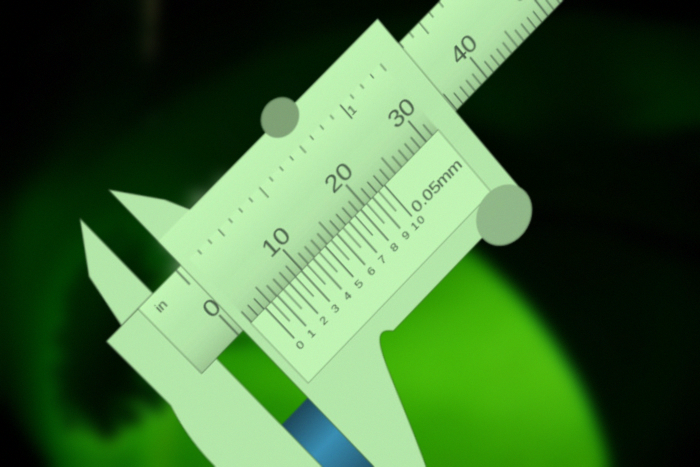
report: 4.2 (mm)
